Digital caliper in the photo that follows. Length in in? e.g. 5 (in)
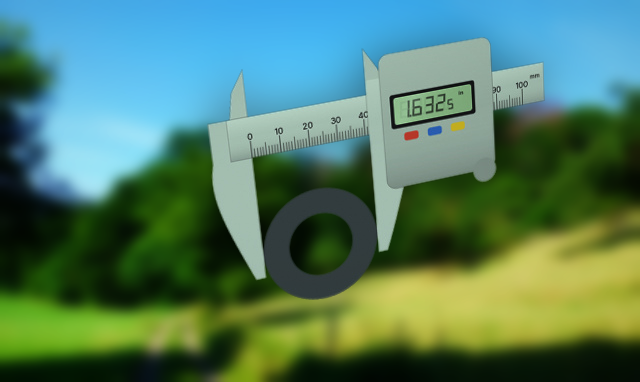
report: 1.6325 (in)
